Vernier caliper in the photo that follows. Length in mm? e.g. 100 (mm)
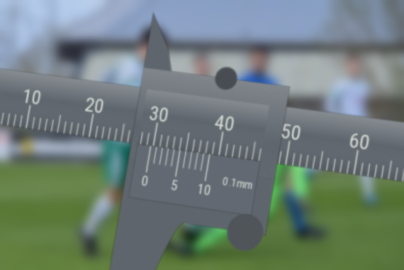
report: 29.6 (mm)
